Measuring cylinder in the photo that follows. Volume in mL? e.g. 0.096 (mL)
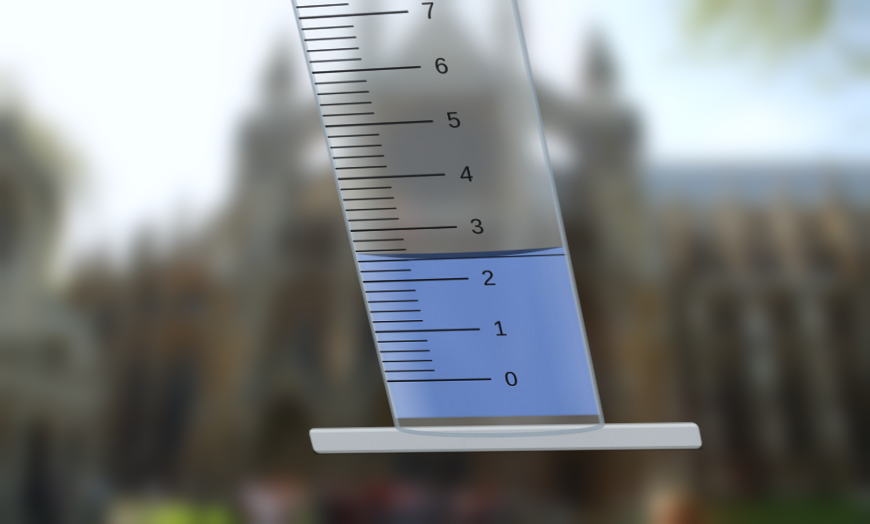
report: 2.4 (mL)
